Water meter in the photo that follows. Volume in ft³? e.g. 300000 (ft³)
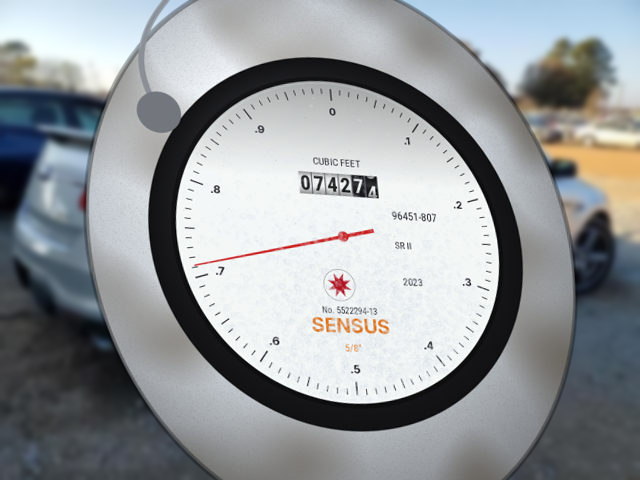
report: 74273.71 (ft³)
